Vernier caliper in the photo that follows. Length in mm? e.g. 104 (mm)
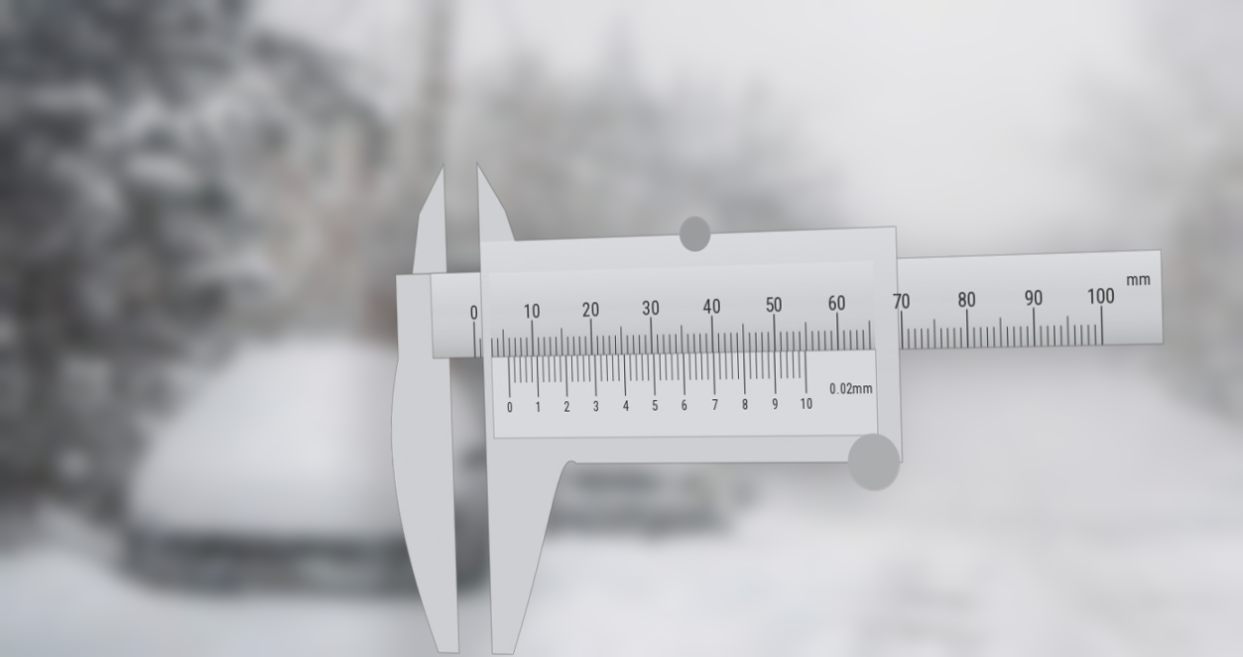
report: 5.8 (mm)
